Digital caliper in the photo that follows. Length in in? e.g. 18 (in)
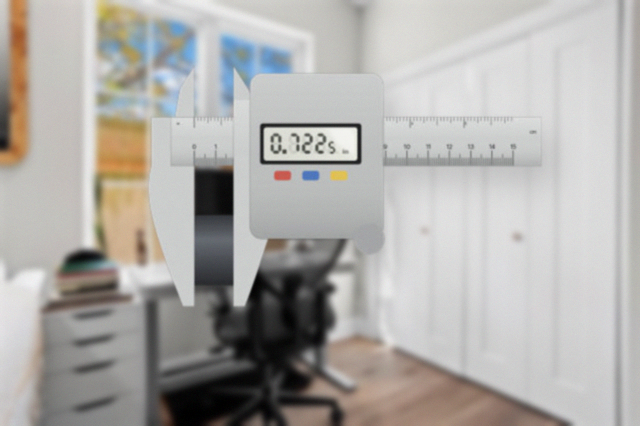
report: 0.7225 (in)
